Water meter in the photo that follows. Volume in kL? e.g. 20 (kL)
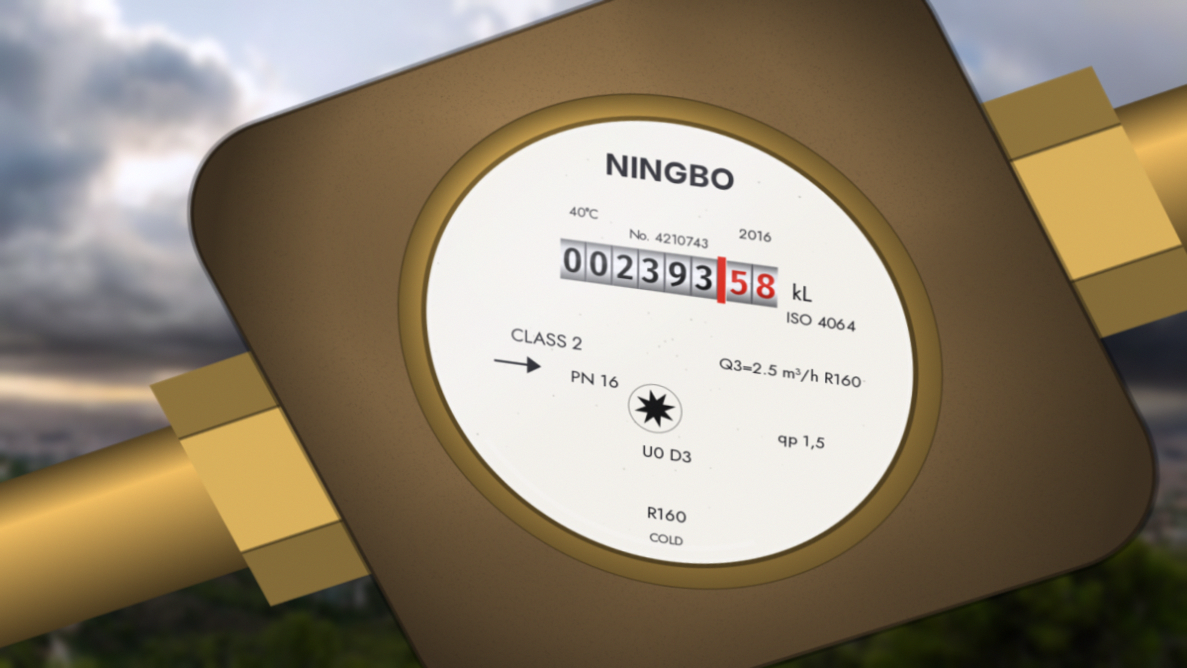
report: 2393.58 (kL)
